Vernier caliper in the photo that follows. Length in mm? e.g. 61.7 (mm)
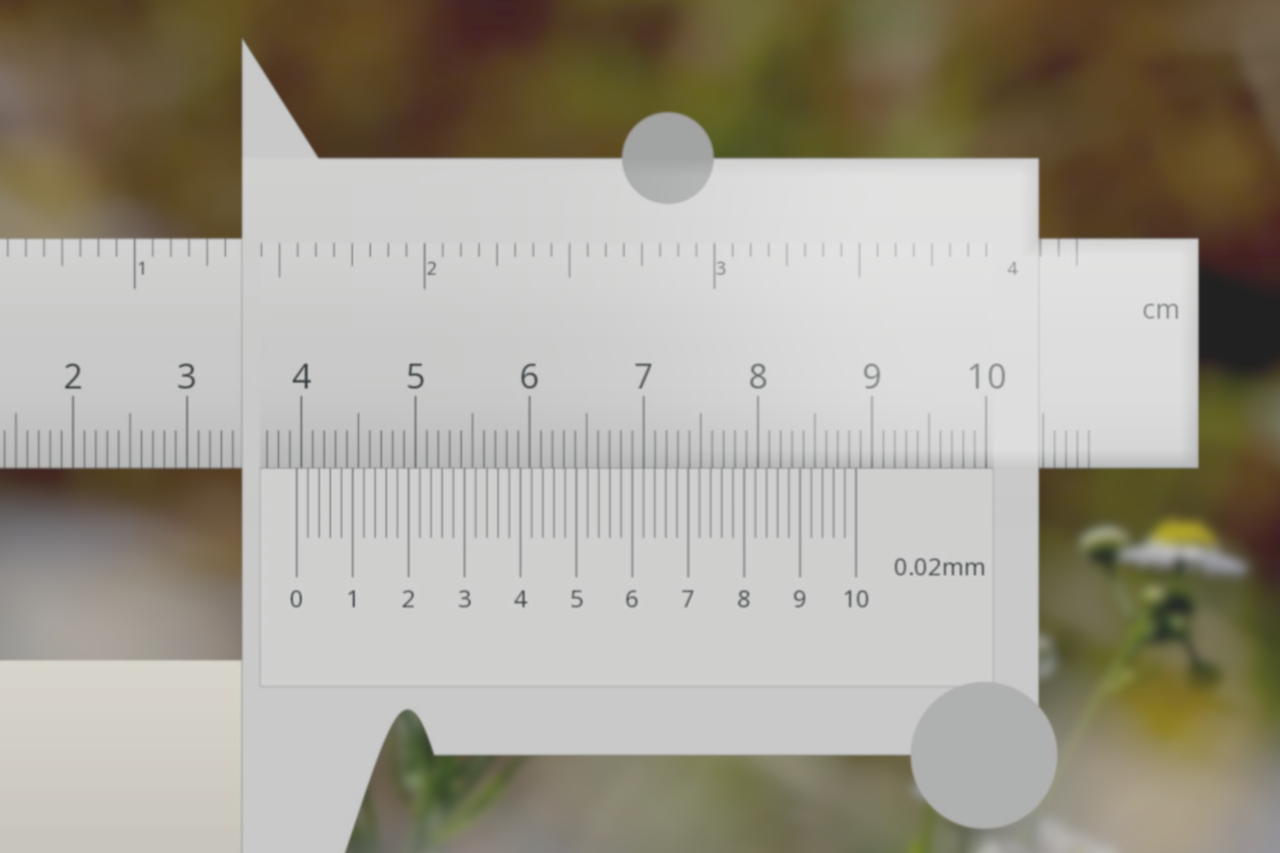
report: 39.6 (mm)
